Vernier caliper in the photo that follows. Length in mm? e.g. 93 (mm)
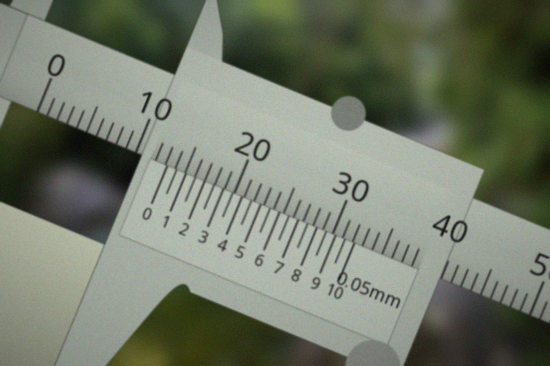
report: 13.2 (mm)
